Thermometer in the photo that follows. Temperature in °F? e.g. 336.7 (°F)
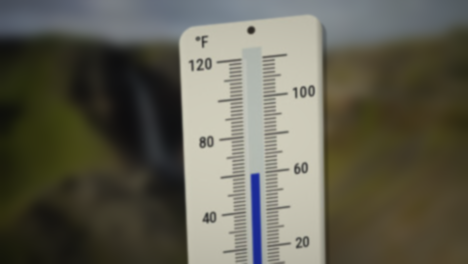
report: 60 (°F)
